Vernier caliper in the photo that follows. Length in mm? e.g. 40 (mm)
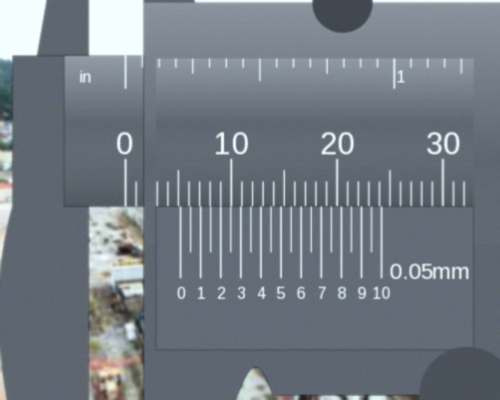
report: 5.2 (mm)
